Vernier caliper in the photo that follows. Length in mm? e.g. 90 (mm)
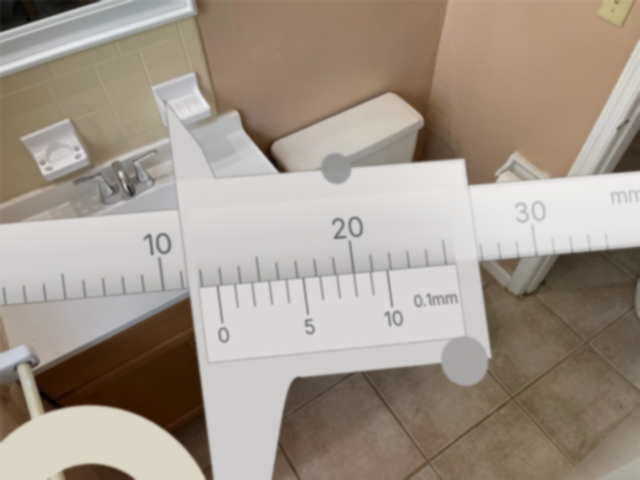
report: 12.8 (mm)
